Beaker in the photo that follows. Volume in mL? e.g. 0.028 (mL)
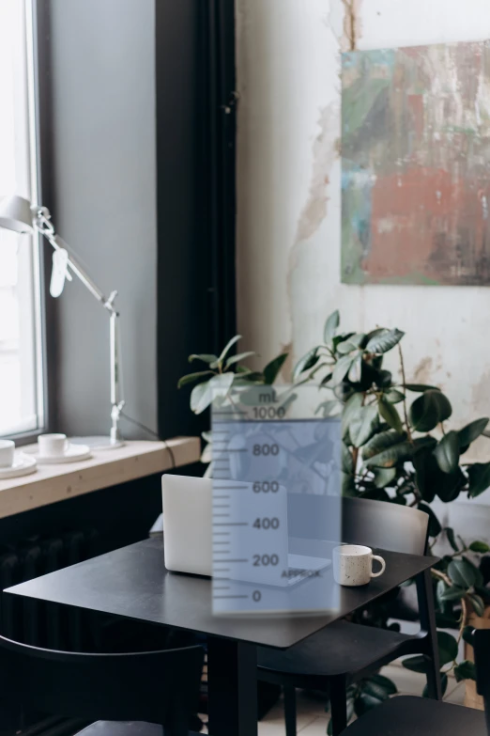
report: 950 (mL)
